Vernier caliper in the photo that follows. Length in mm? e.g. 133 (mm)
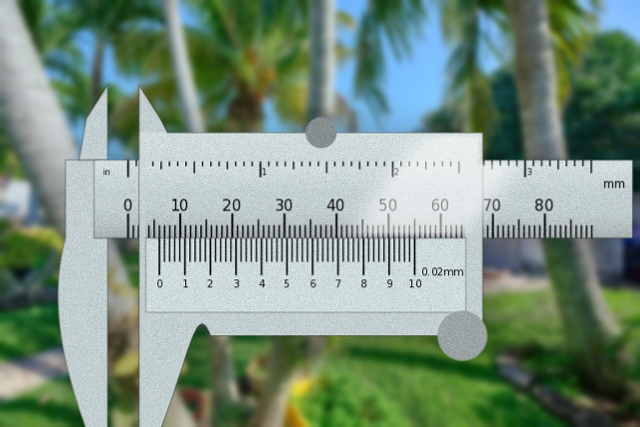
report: 6.0 (mm)
